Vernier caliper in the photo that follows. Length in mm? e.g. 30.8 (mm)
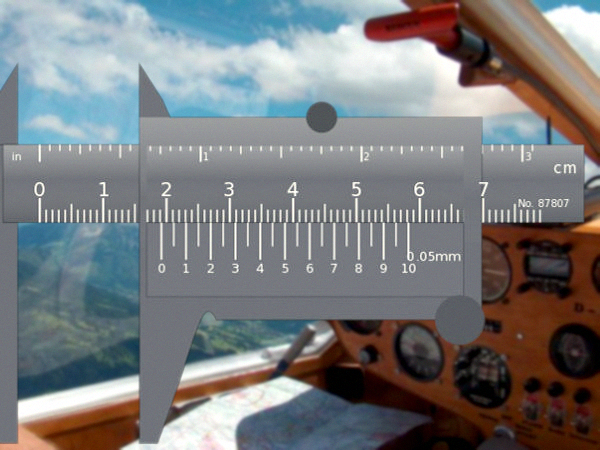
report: 19.2 (mm)
